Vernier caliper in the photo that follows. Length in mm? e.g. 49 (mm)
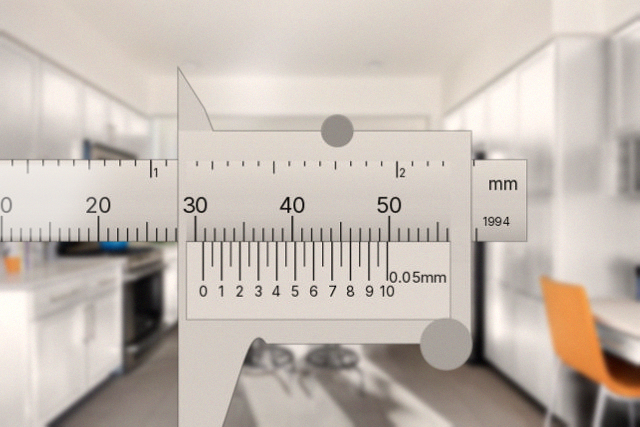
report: 30.8 (mm)
